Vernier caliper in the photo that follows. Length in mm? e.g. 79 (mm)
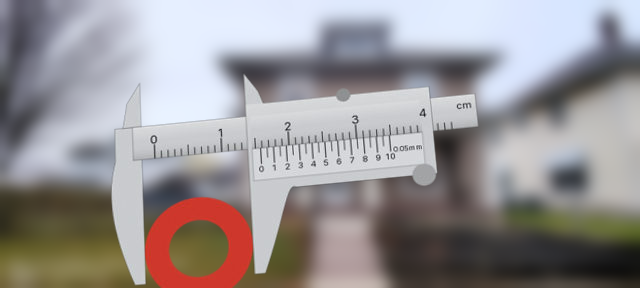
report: 15.8 (mm)
